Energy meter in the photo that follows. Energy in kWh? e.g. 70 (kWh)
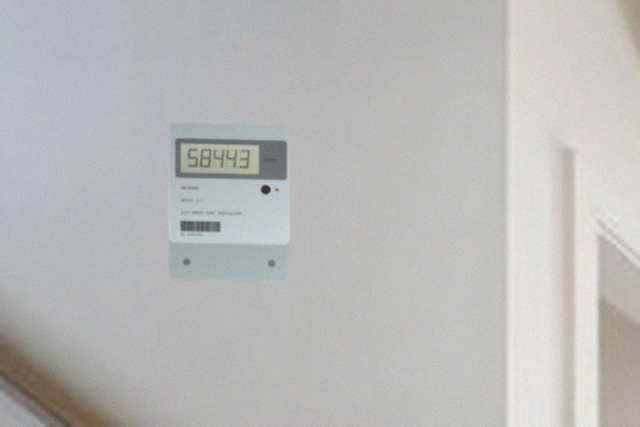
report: 58443 (kWh)
